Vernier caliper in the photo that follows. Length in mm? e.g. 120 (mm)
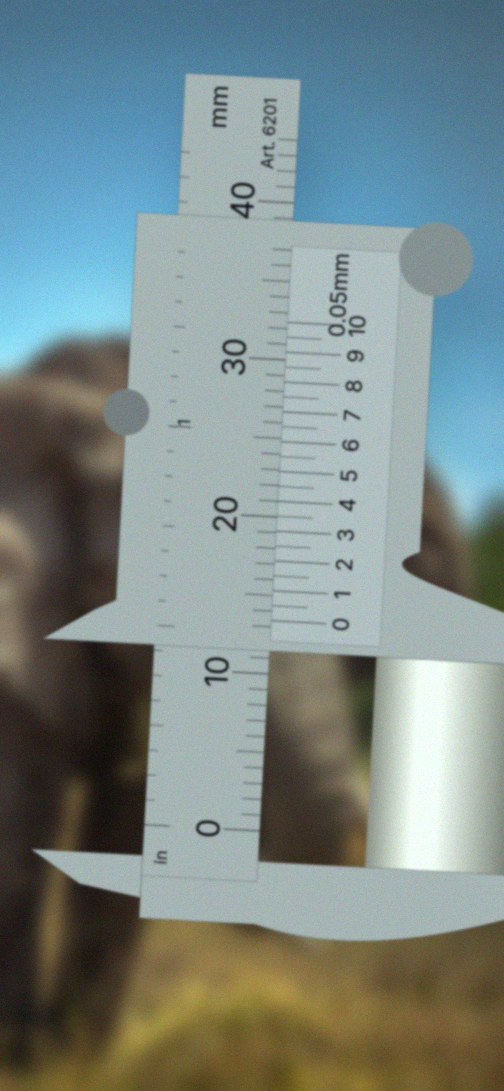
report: 13.4 (mm)
